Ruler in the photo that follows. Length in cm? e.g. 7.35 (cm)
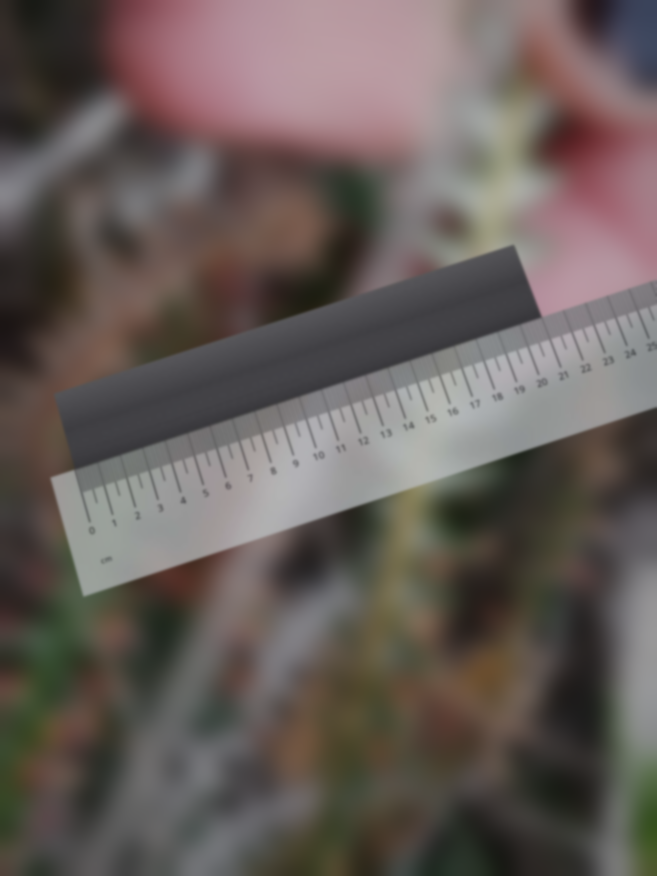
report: 21 (cm)
